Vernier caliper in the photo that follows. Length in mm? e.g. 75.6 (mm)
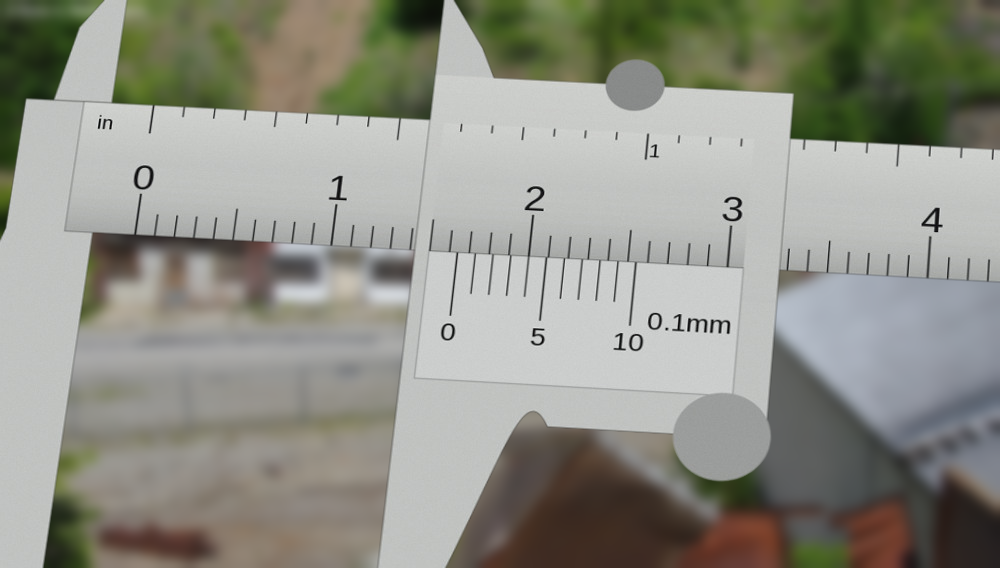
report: 16.4 (mm)
